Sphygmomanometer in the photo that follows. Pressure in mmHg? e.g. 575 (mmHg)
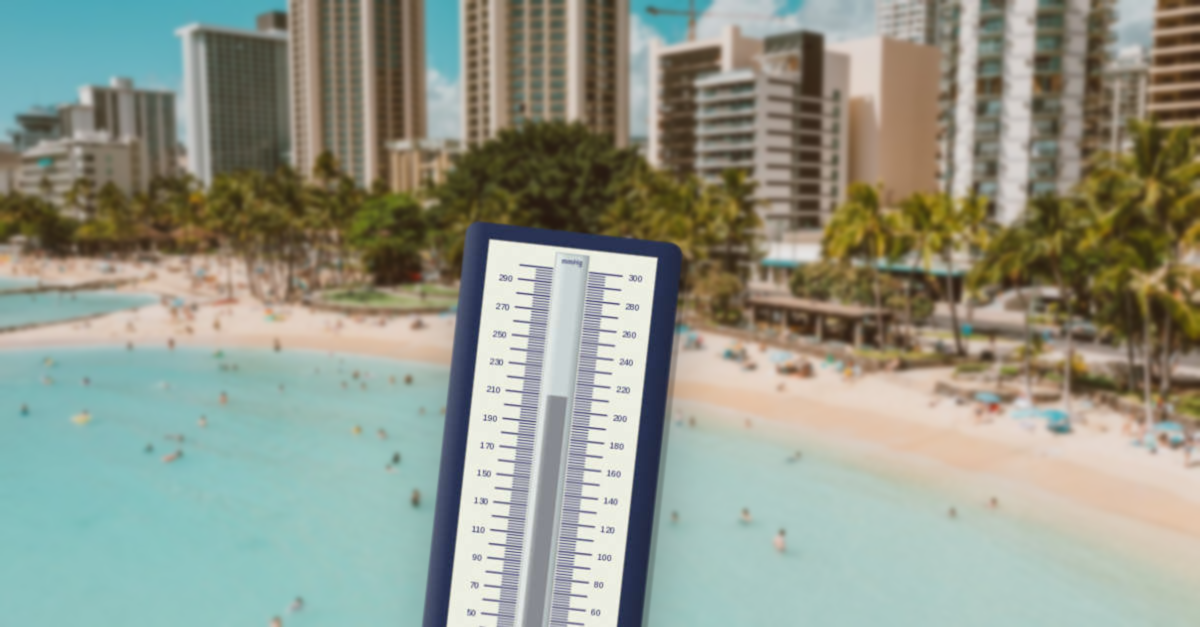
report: 210 (mmHg)
